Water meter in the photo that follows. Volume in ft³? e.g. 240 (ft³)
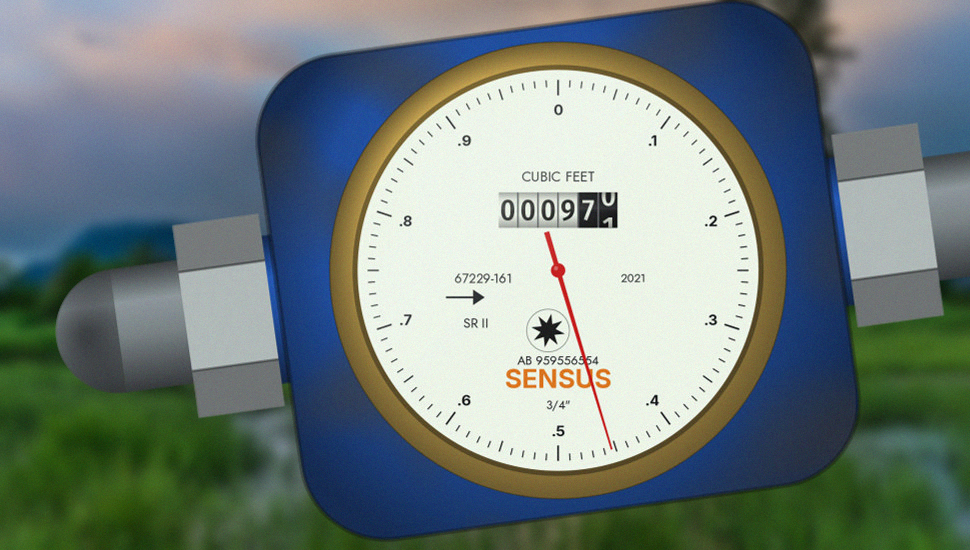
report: 970.45 (ft³)
